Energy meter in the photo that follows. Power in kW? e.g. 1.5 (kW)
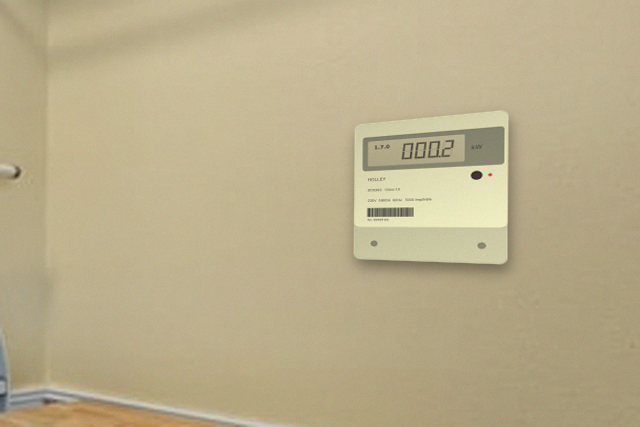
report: 0.2 (kW)
